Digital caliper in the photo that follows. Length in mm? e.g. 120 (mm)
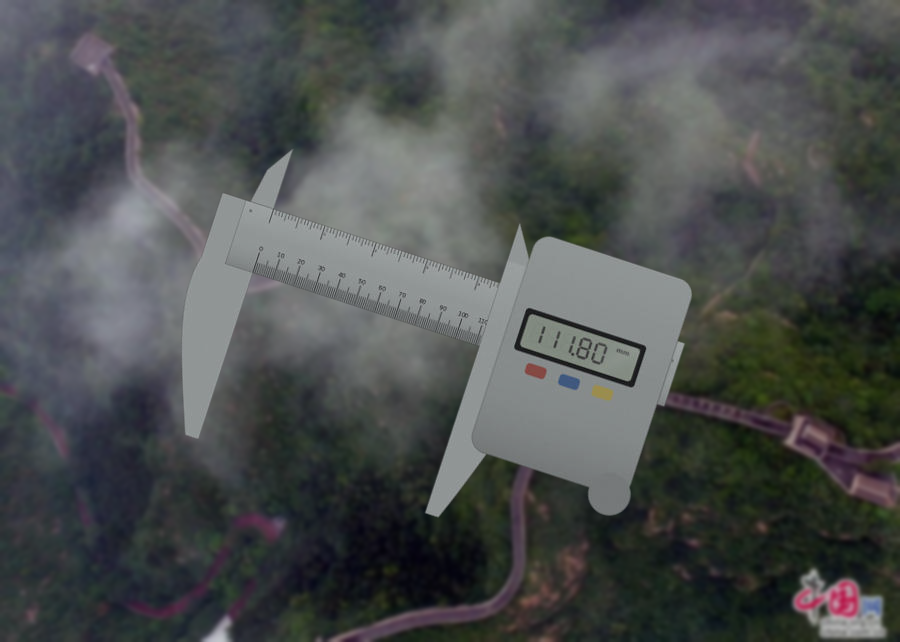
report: 111.80 (mm)
